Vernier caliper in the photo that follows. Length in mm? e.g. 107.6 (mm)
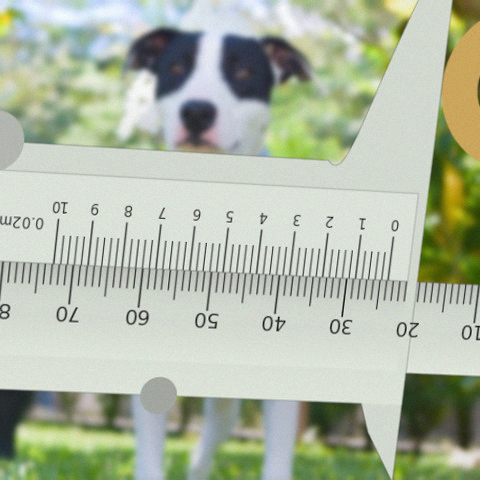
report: 23.8 (mm)
